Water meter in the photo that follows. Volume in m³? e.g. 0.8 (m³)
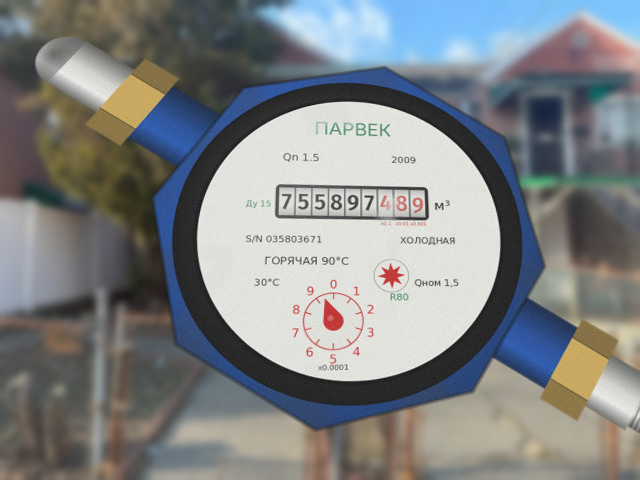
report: 755897.4889 (m³)
